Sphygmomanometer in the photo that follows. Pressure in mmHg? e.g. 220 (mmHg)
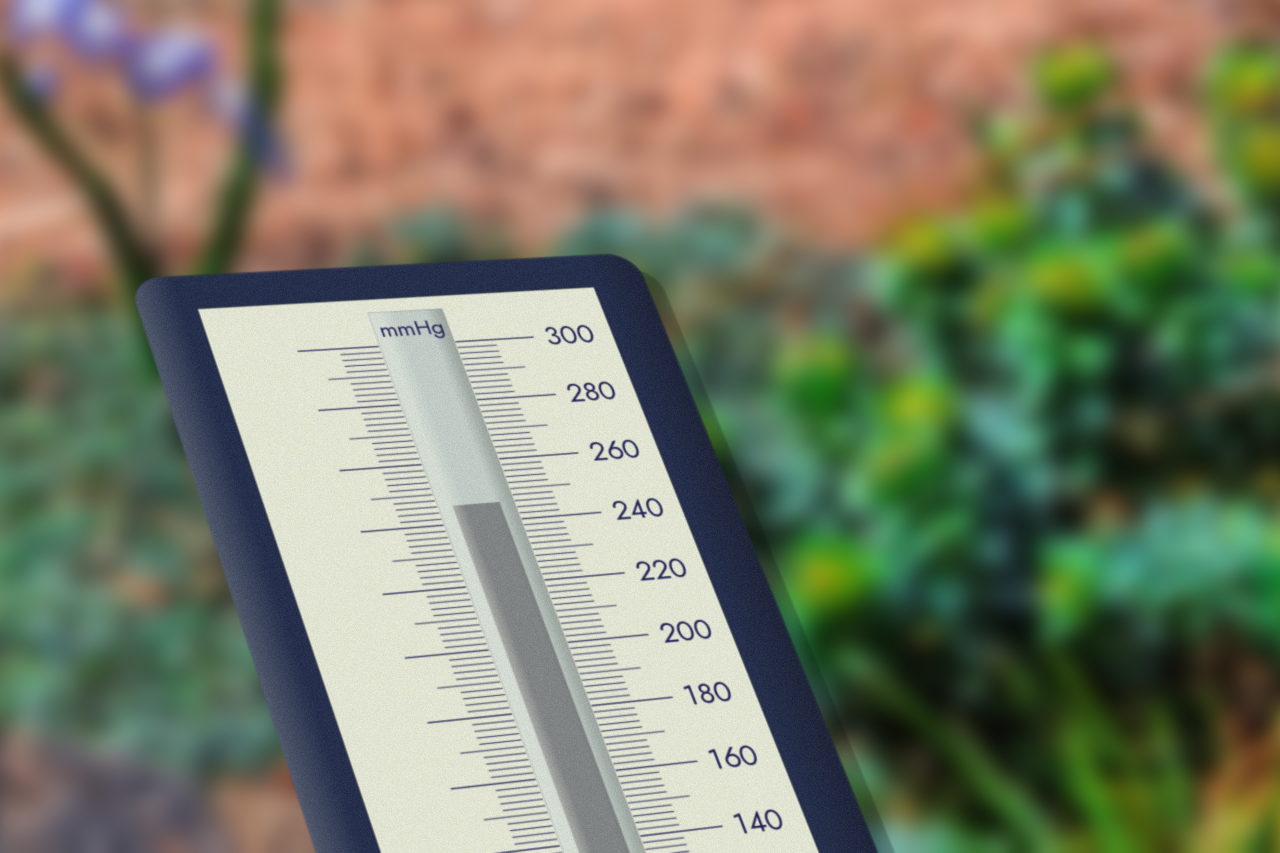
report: 246 (mmHg)
